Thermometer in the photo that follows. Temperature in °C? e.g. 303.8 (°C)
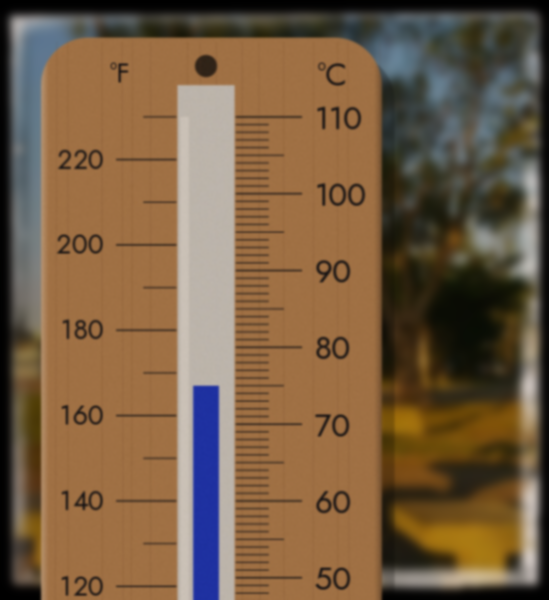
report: 75 (°C)
